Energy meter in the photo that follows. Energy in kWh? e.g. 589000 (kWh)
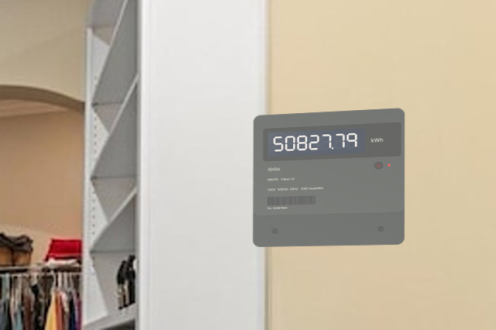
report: 50827.79 (kWh)
